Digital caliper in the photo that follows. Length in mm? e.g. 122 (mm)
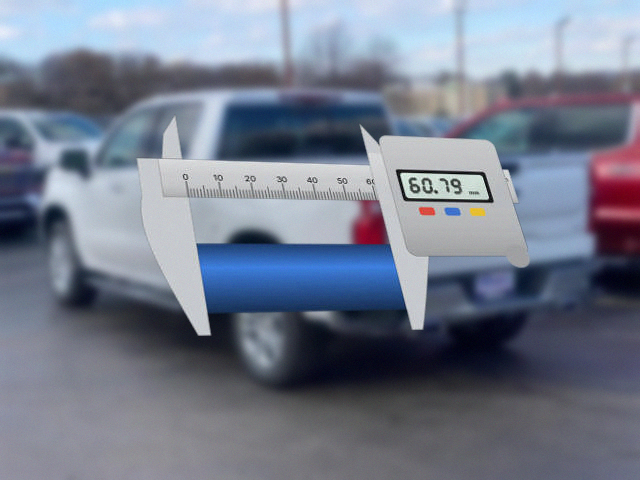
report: 60.79 (mm)
